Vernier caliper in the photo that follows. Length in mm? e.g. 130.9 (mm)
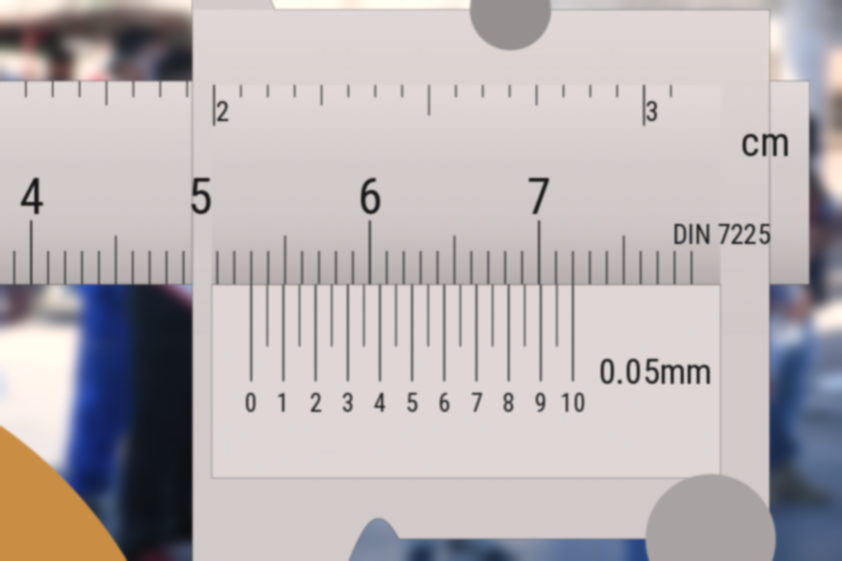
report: 53.0 (mm)
